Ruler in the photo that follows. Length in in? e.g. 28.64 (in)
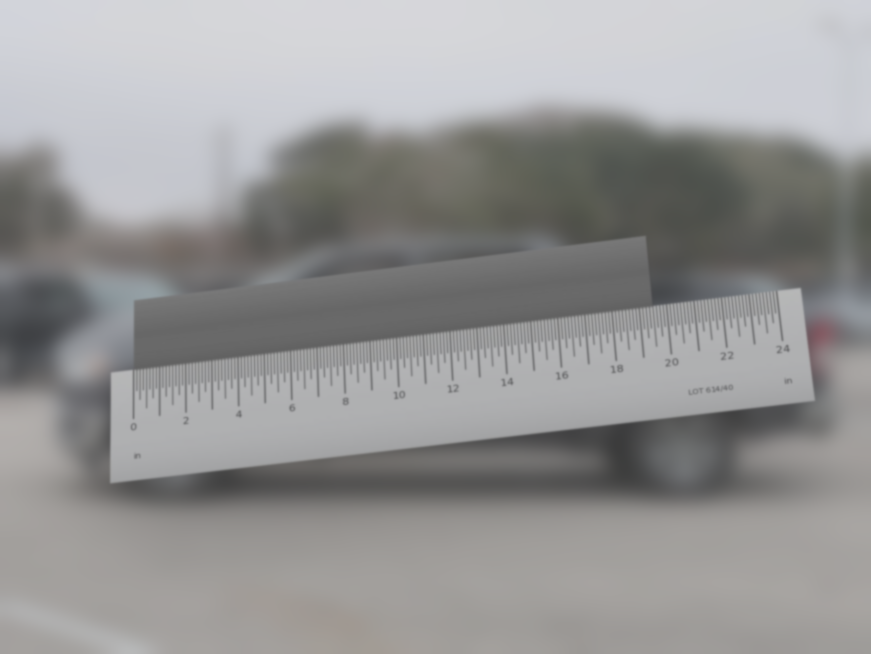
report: 19.5 (in)
